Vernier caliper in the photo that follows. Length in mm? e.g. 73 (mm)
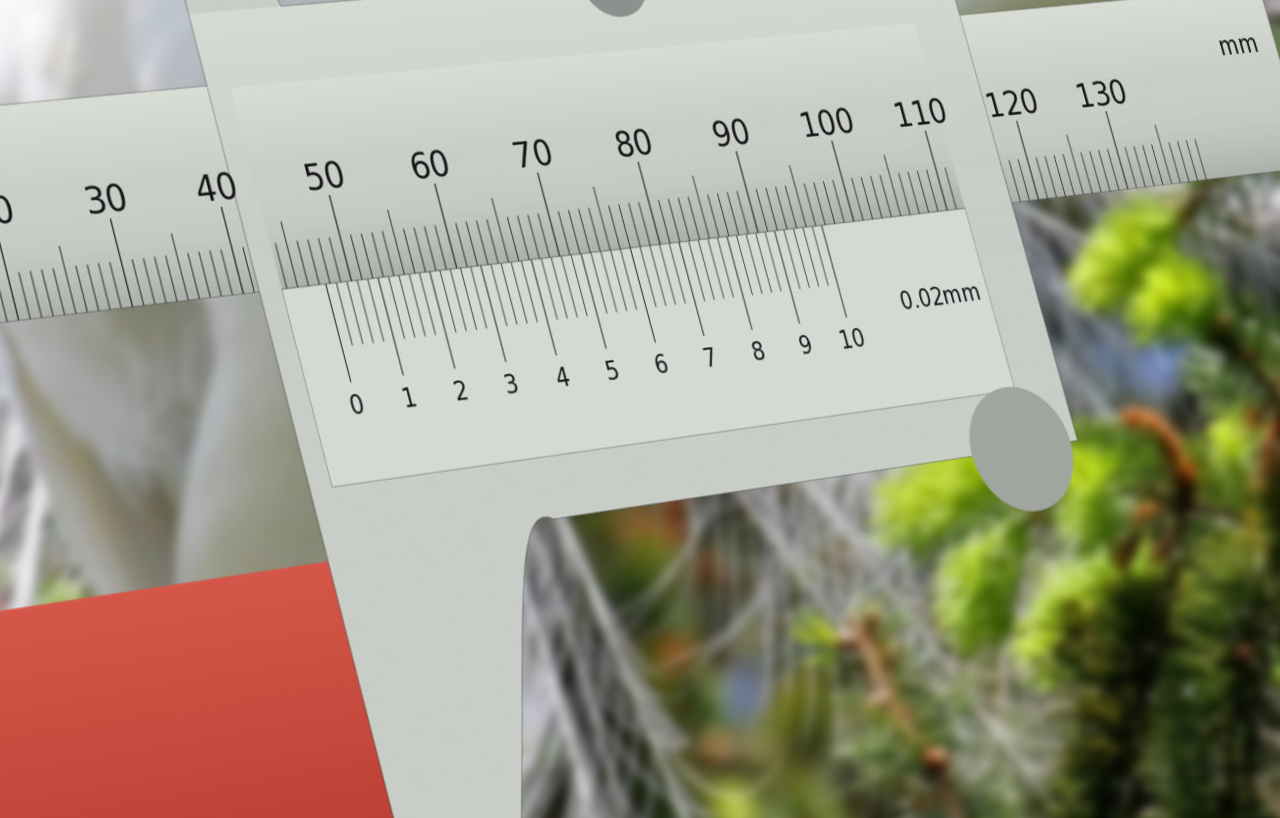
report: 47.6 (mm)
